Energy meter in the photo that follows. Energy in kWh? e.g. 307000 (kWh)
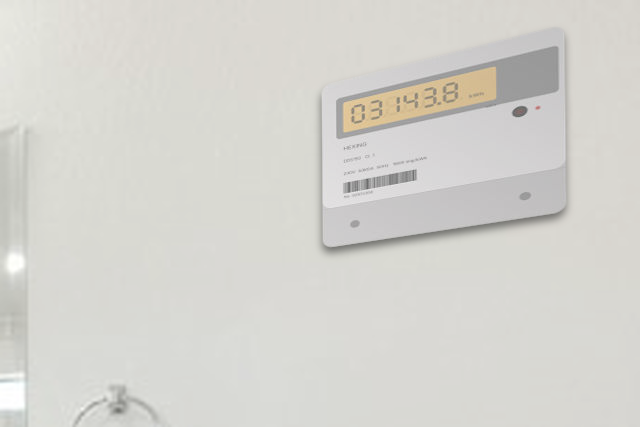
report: 3143.8 (kWh)
